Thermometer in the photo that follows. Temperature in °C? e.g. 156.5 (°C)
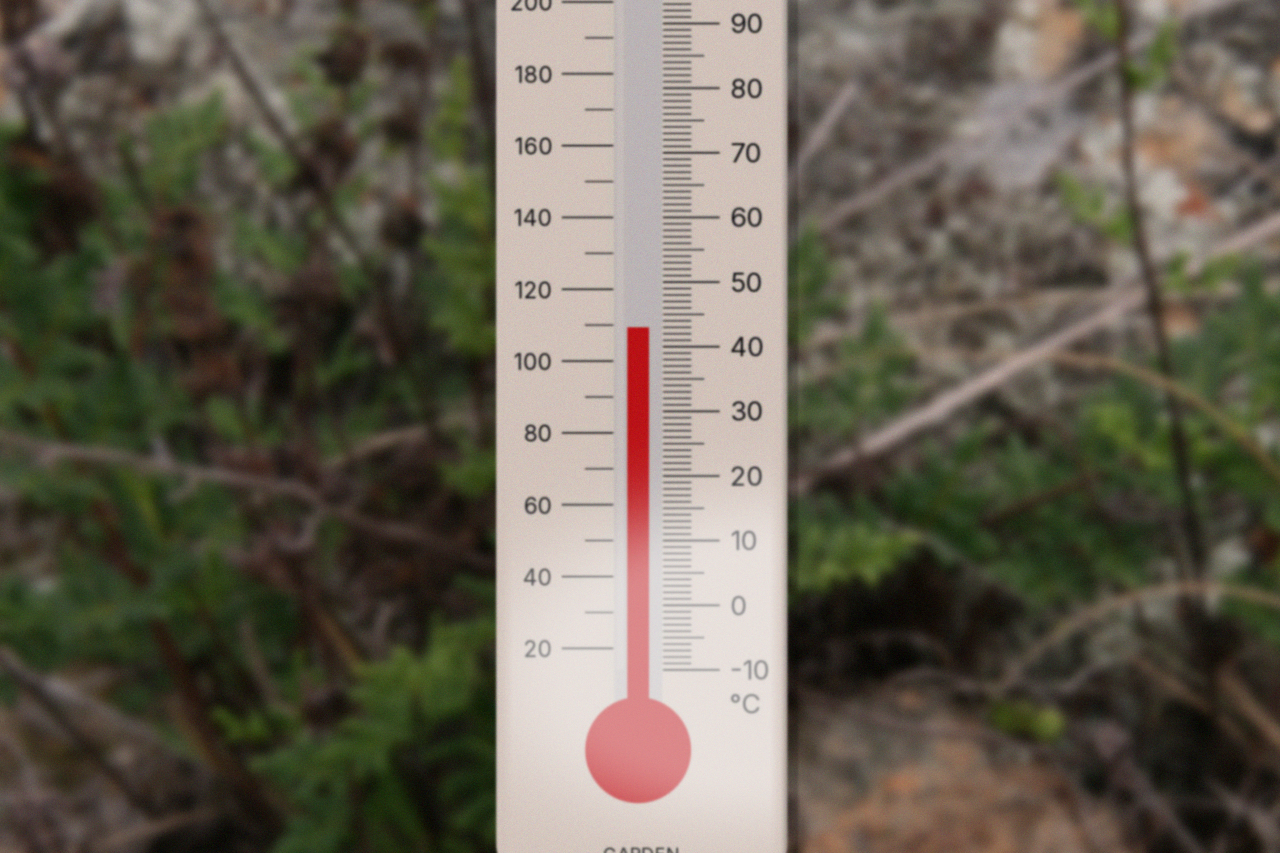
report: 43 (°C)
